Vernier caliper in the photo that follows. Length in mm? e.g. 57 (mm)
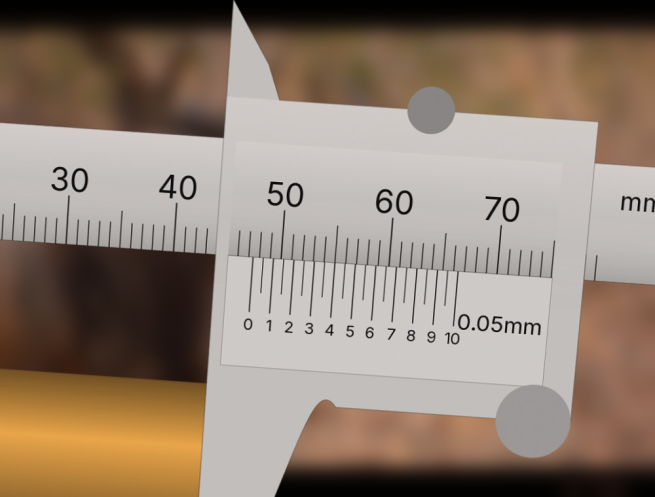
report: 47.4 (mm)
